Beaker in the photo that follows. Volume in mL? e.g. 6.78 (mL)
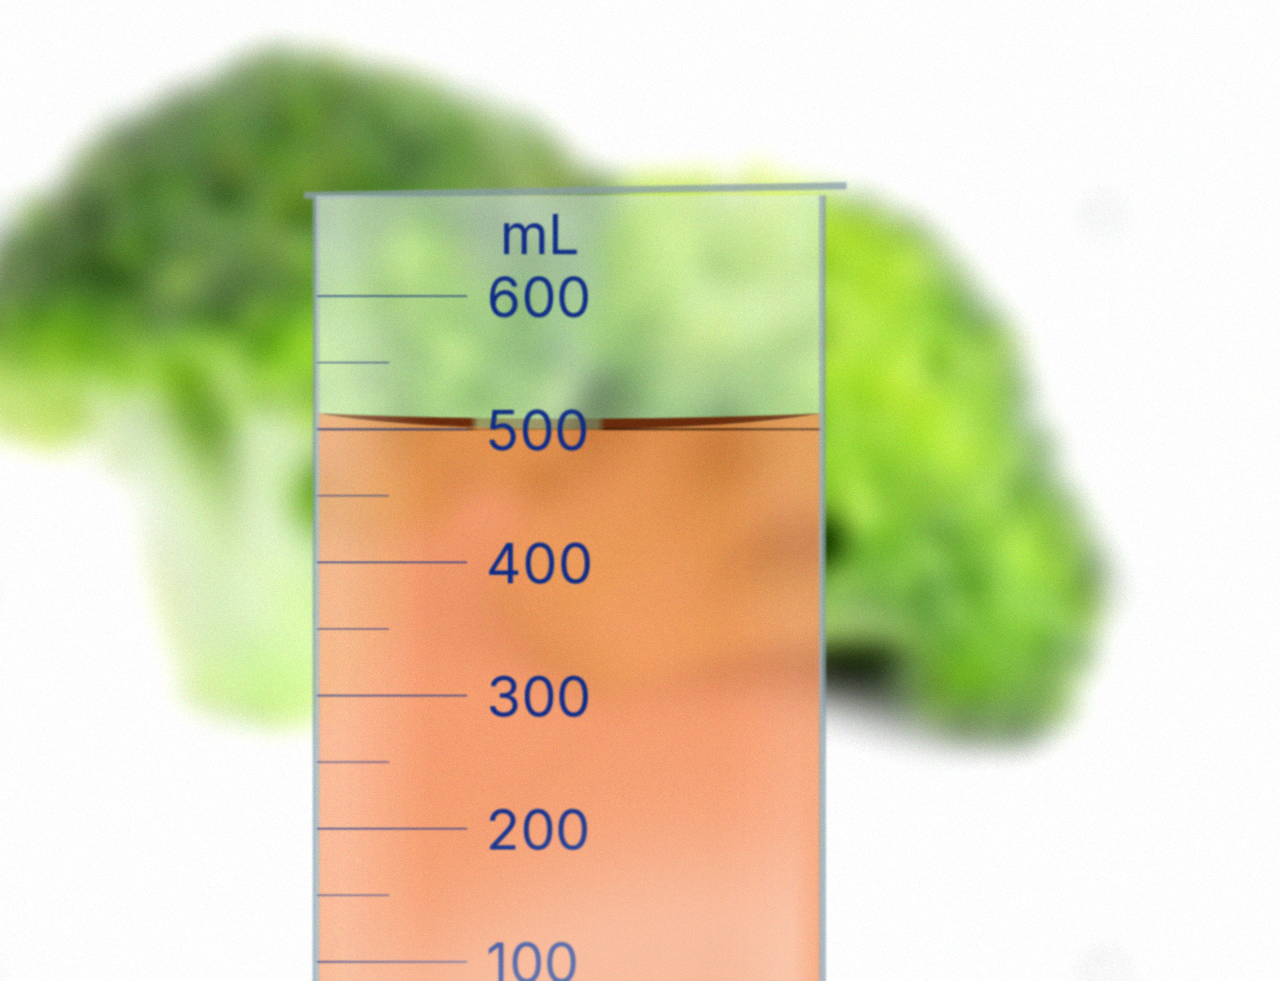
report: 500 (mL)
